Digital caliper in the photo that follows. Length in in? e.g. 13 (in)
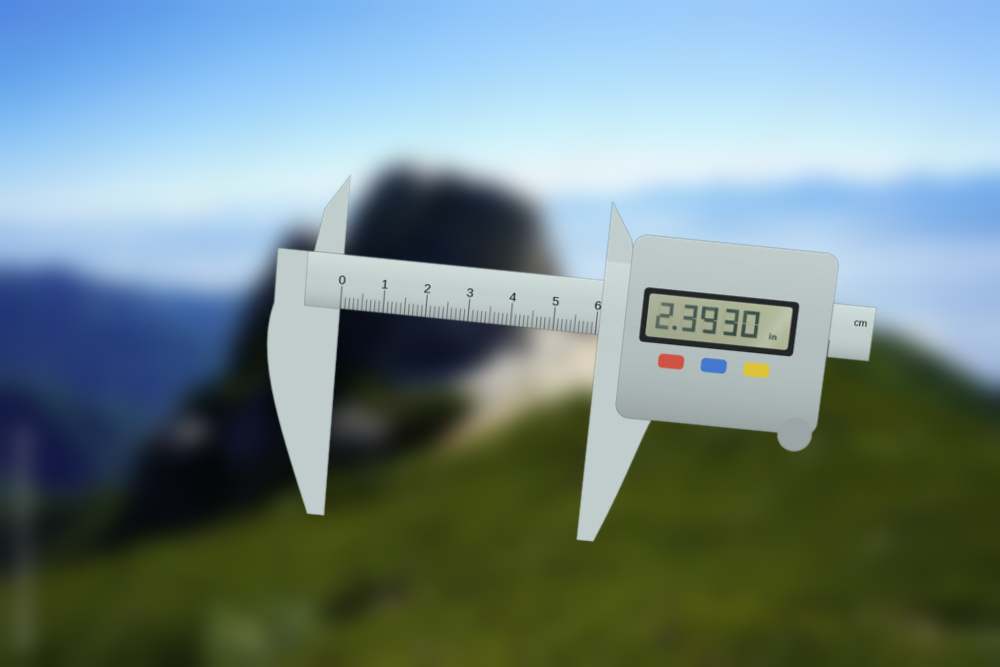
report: 2.3930 (in)
